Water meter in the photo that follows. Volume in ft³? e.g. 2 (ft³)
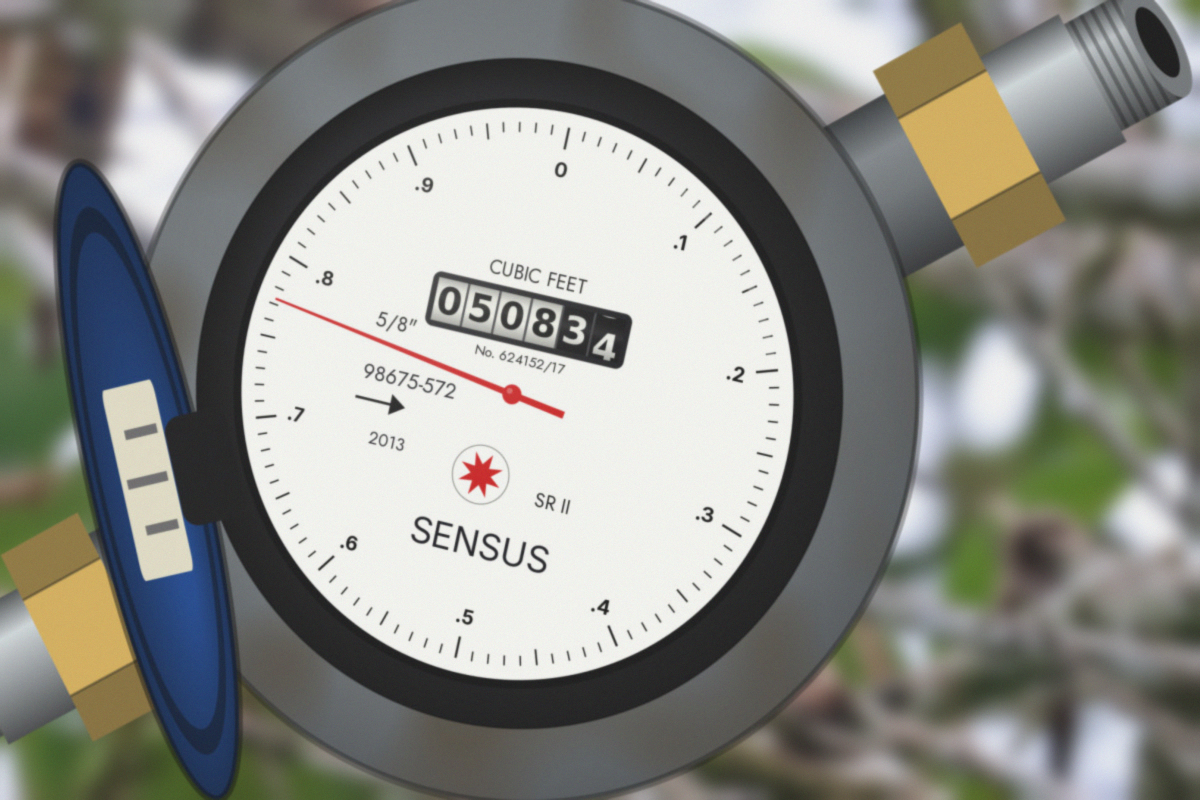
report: 50833.77 (ft³)
